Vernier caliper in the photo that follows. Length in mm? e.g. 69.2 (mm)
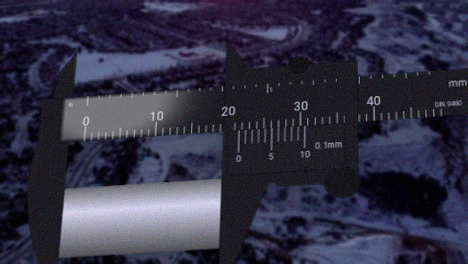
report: 21.6 (mm)
